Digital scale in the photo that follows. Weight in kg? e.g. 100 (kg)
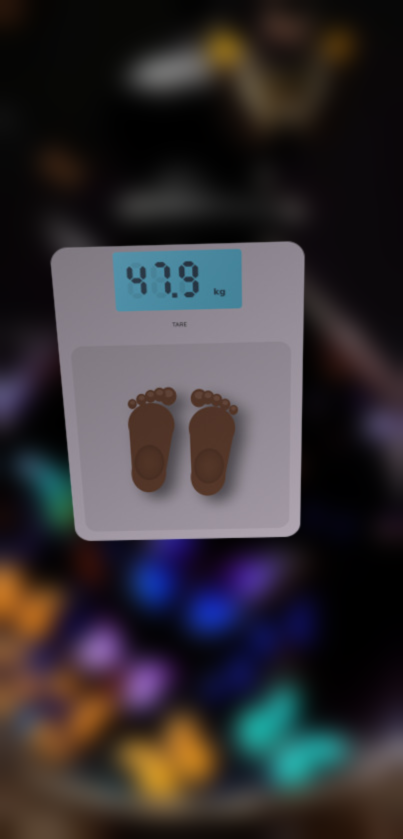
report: 47.9 (kg)
